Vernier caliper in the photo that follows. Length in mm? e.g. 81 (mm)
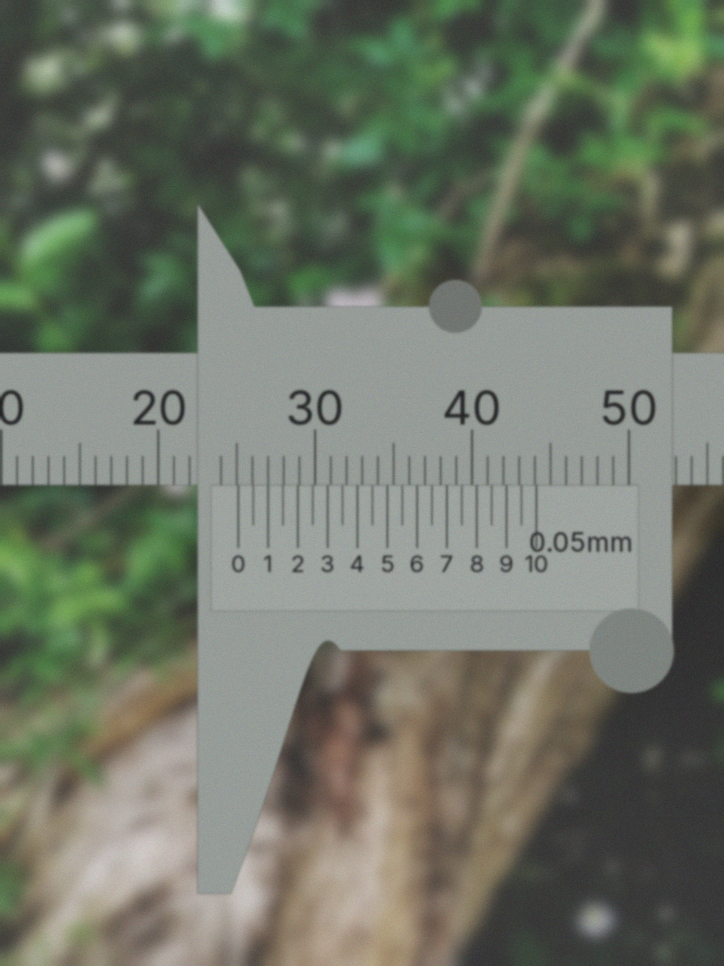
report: 25.1 (mm)
